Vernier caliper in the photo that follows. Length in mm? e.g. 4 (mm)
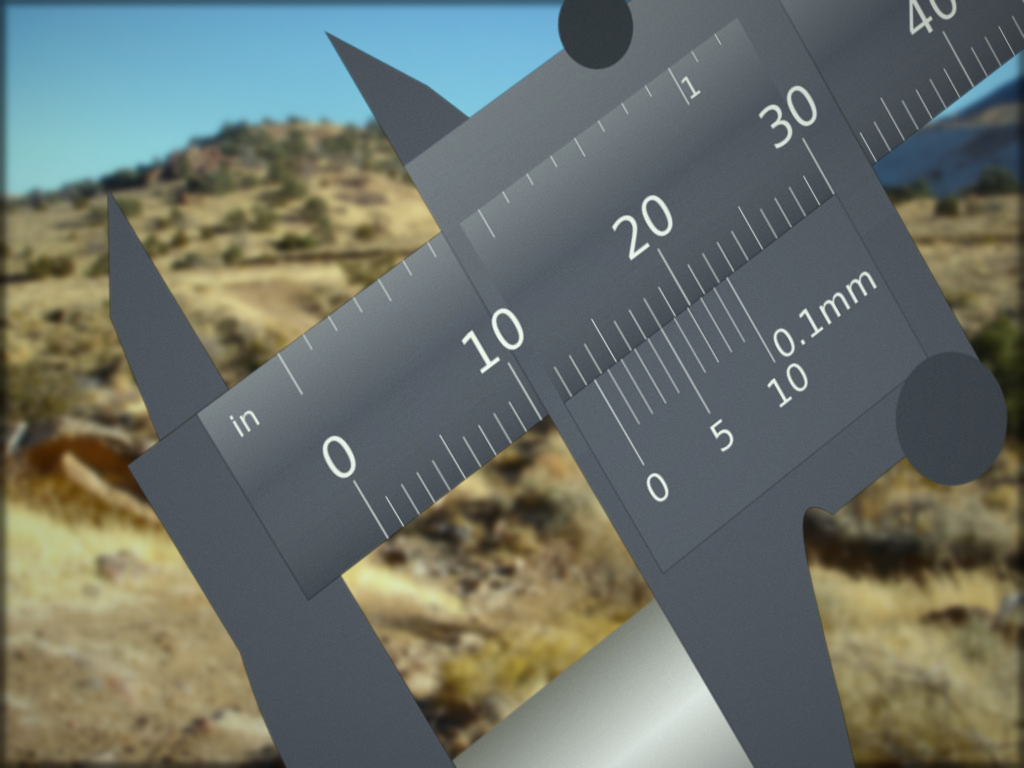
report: 13.5 (mm)
